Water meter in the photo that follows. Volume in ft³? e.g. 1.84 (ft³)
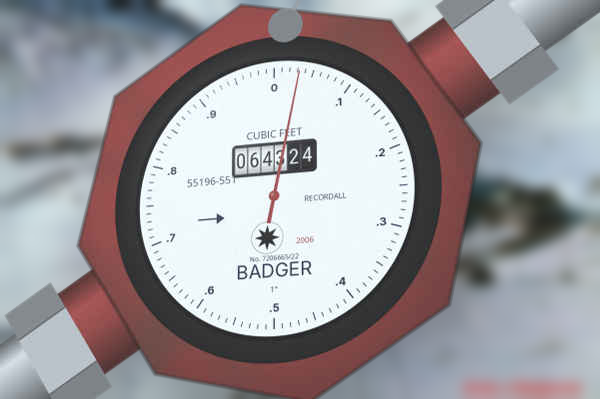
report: 64324.03 (ft³)
